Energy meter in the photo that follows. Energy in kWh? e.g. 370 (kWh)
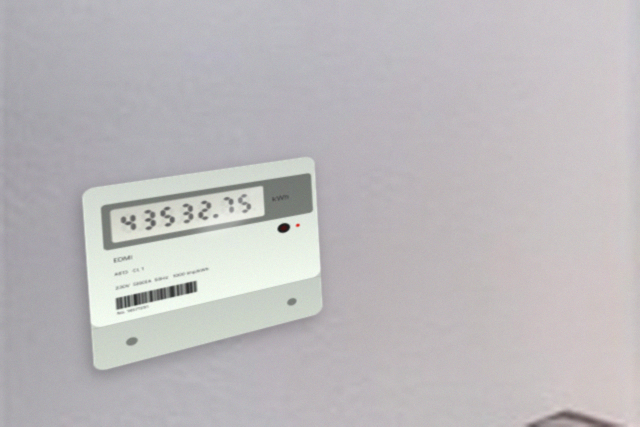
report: 43532.75 (kWh)
